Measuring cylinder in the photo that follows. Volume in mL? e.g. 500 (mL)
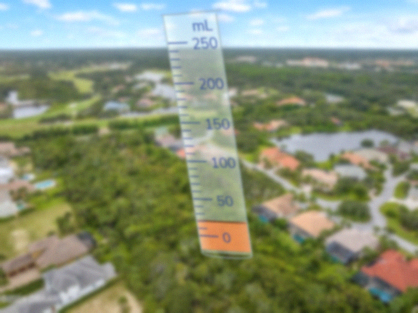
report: 20 (mL)
